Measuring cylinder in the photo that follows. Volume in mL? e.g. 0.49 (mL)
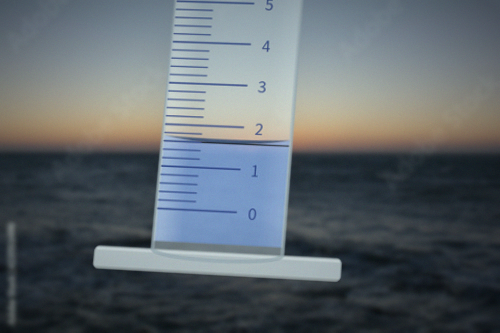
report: 1.6 (mL)
